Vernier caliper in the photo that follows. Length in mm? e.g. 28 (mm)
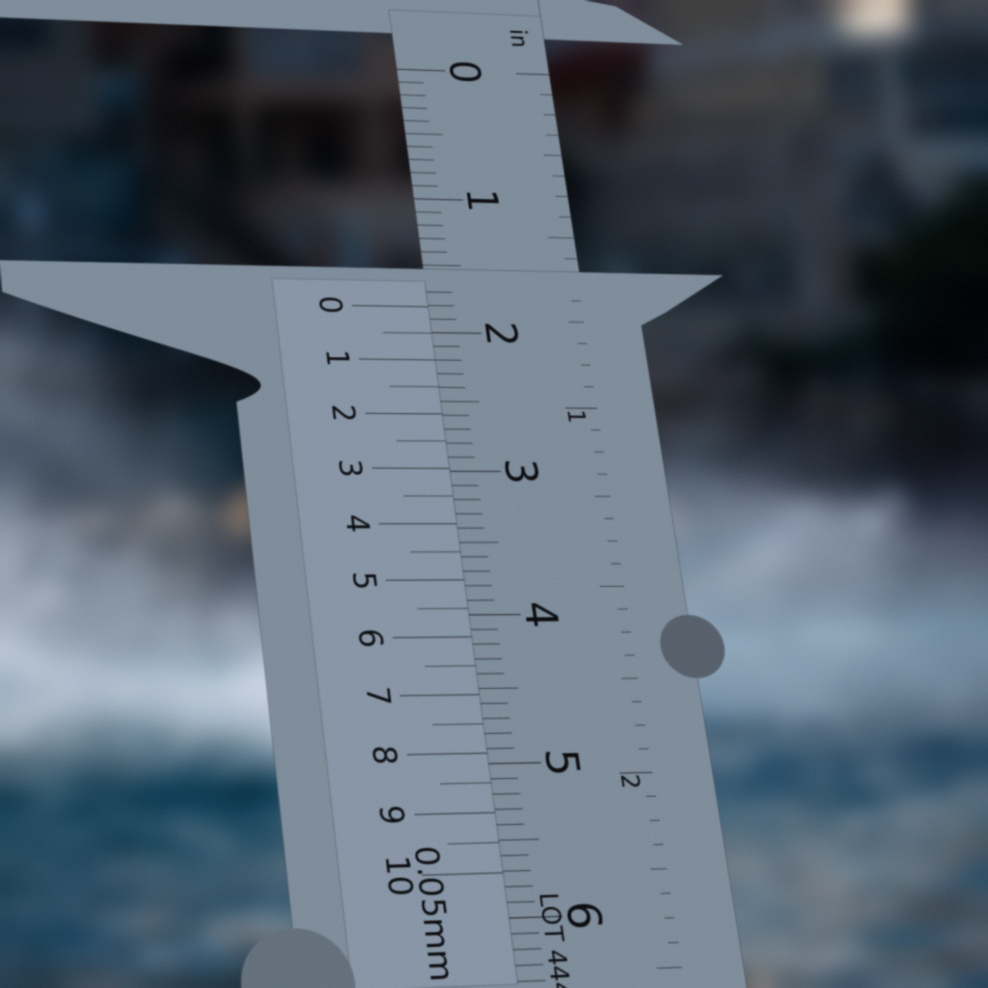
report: 18.1 (mm)
